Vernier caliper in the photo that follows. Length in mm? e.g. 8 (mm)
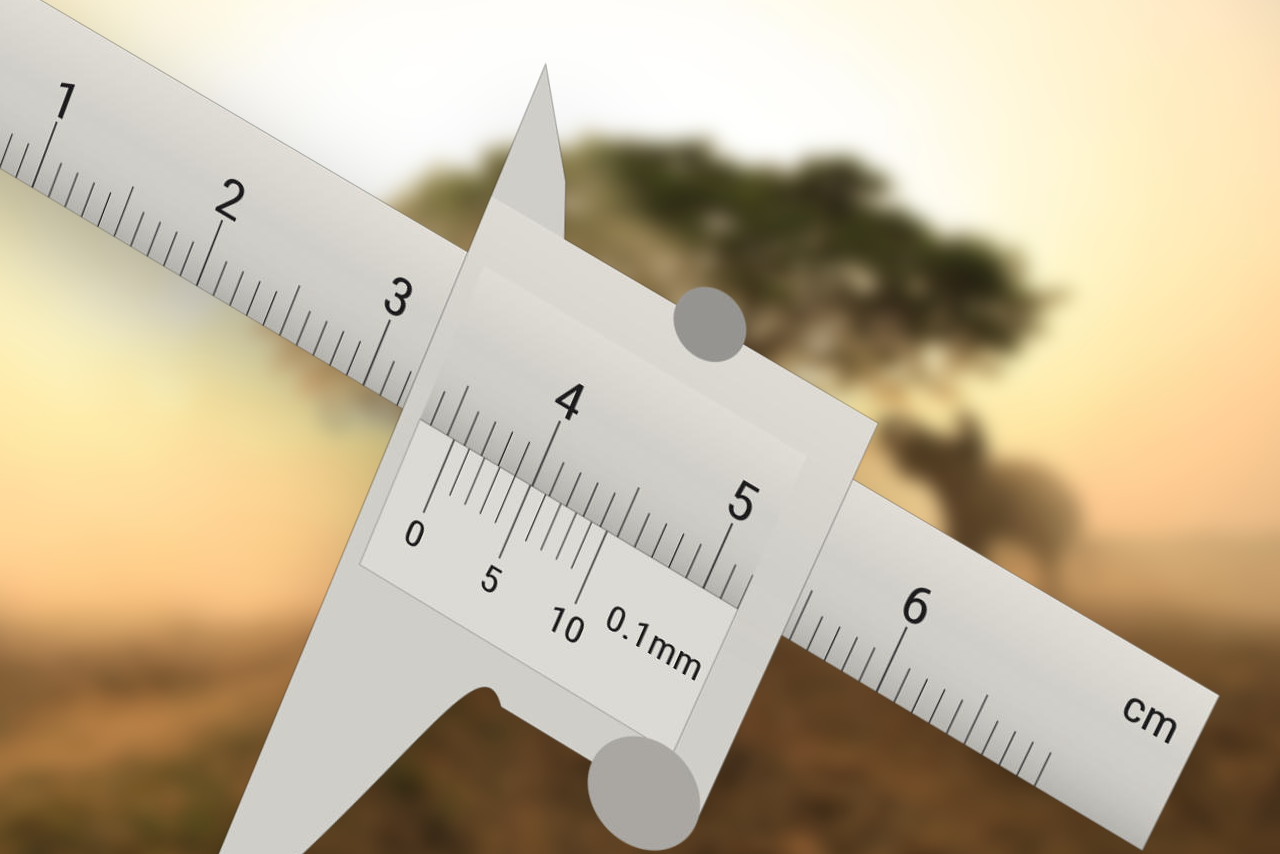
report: 35.4 (mm)
